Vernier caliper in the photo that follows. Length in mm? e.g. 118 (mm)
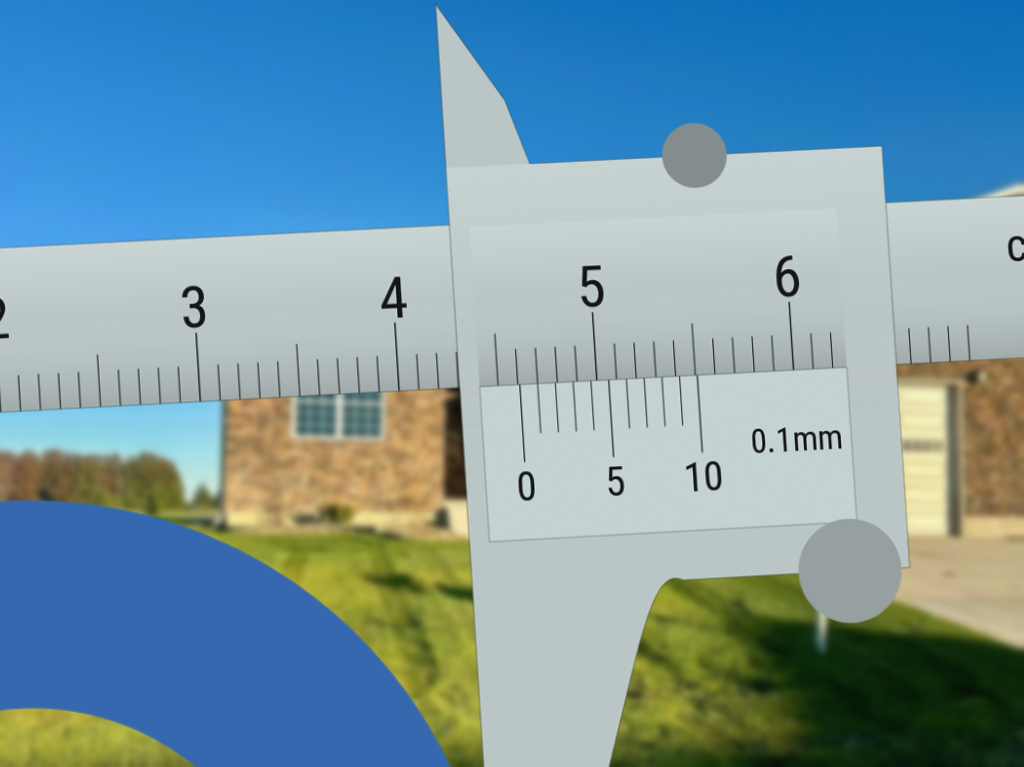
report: 46.1 (mm)
